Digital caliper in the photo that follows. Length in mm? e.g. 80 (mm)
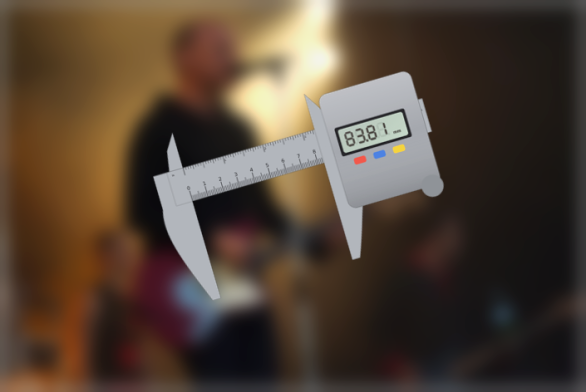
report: 83.81 (mm)
